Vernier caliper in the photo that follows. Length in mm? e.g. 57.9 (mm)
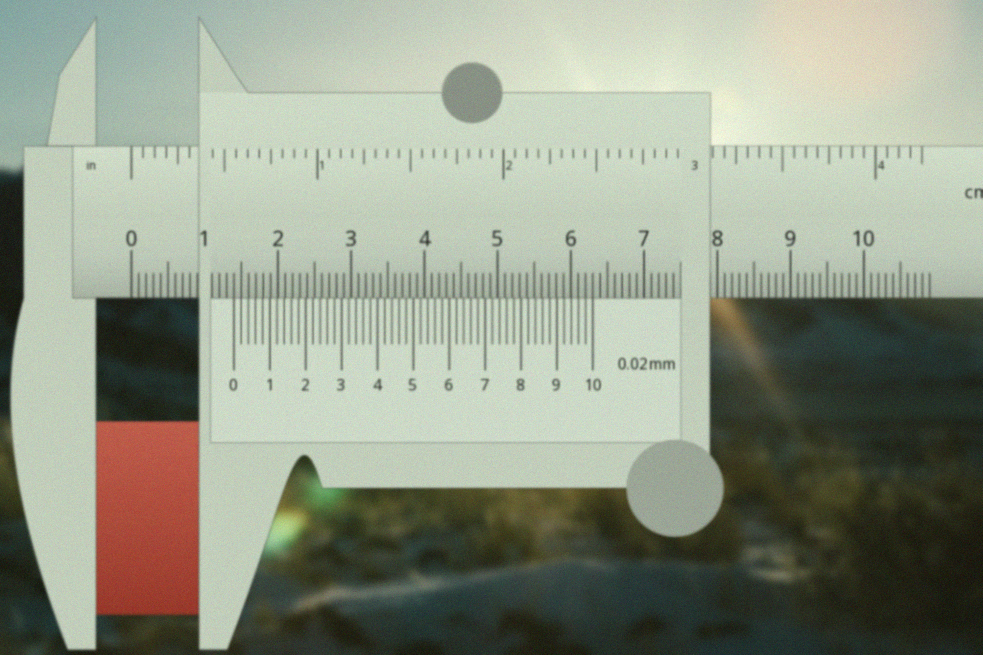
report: 14.0 (mm)
